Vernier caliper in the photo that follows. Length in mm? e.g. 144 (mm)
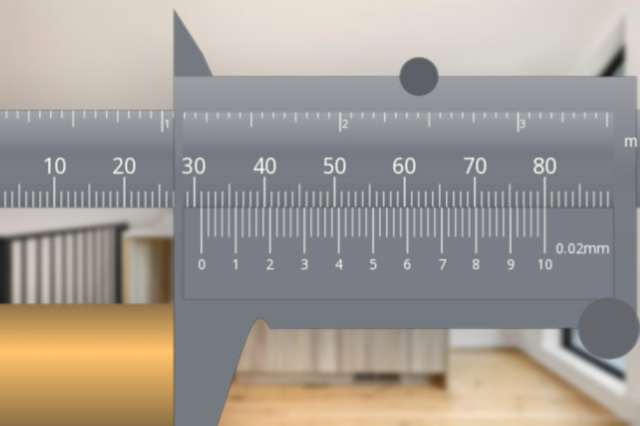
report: 31.0 (mm)
